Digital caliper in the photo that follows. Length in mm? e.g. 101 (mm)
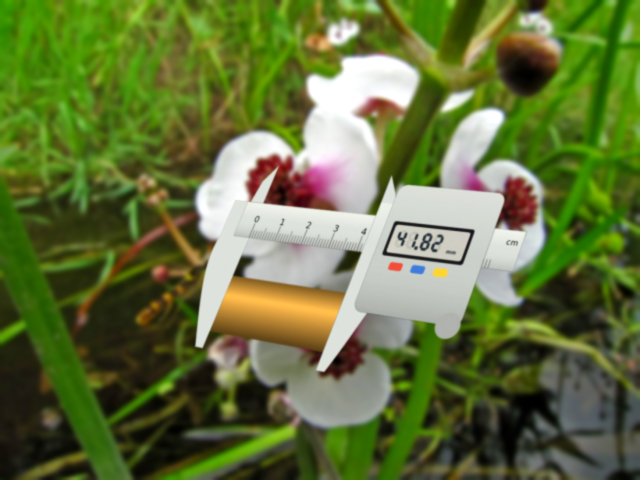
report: 41.82 (mm)
